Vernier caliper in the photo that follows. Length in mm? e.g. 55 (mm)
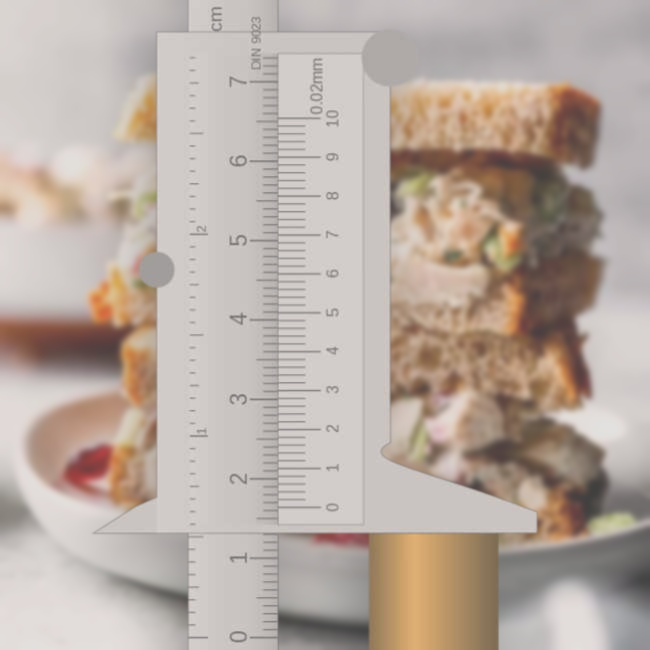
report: 16.4 (mm)
